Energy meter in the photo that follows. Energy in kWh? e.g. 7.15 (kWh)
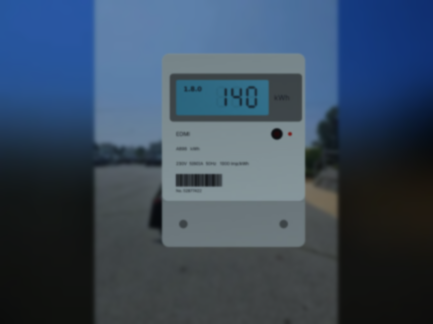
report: 140 (kWh)
